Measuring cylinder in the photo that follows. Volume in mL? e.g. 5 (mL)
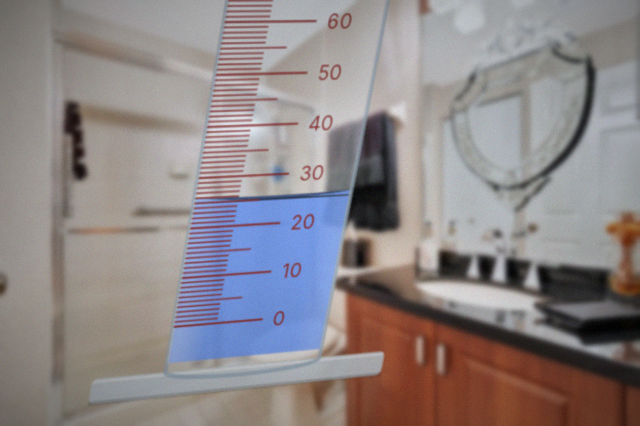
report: 25 (mL)
